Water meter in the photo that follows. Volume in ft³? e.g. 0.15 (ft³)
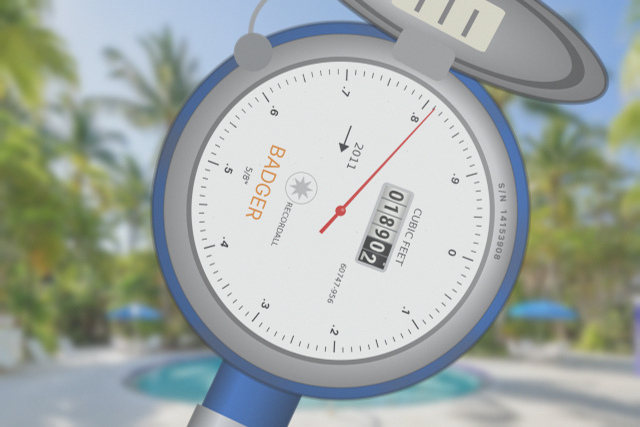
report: 18901.81 (ft³)
